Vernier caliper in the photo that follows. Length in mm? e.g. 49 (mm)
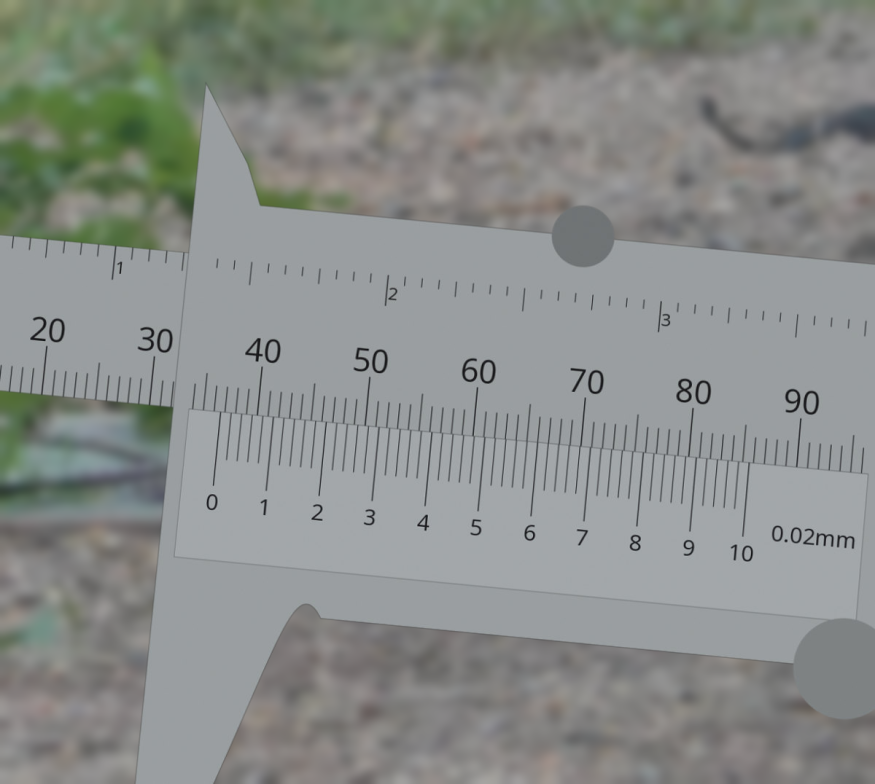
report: 36.6 (mm)
